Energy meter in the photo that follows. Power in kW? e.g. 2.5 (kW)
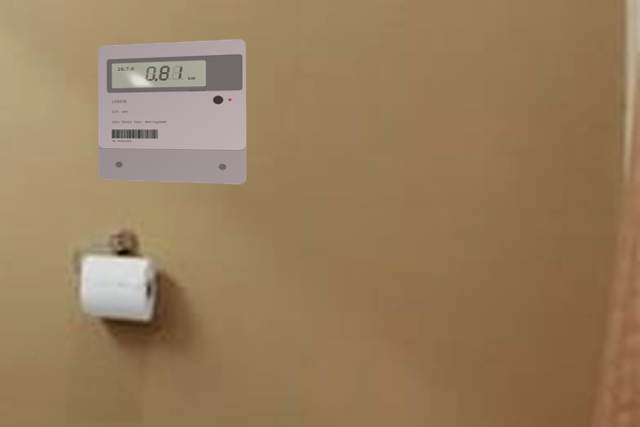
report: 0.81 (kW)
